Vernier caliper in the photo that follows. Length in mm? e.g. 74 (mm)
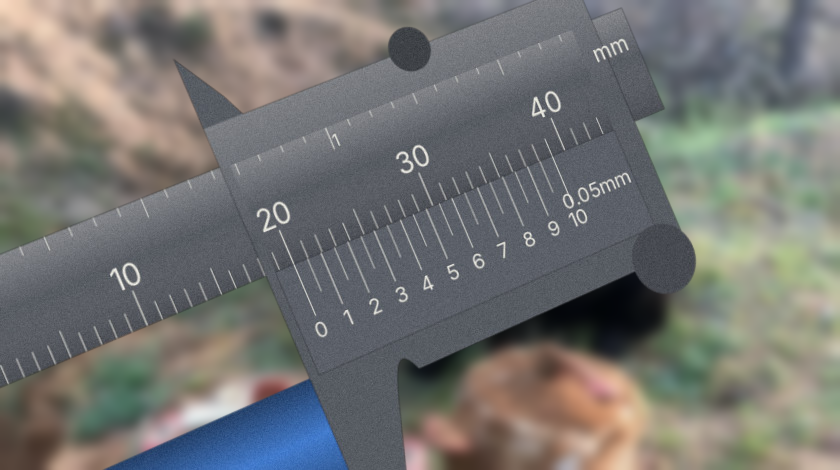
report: 20.0 (mm)
